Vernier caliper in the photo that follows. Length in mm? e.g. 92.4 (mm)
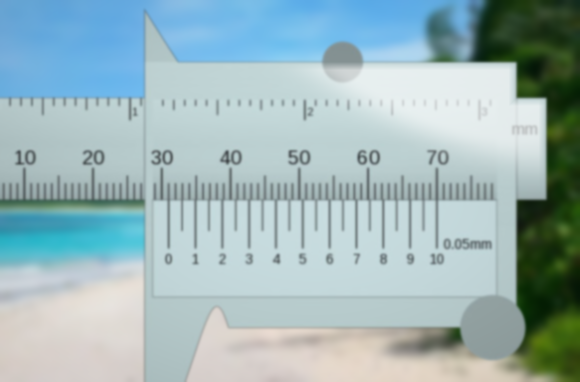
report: 31.0 (mm)
